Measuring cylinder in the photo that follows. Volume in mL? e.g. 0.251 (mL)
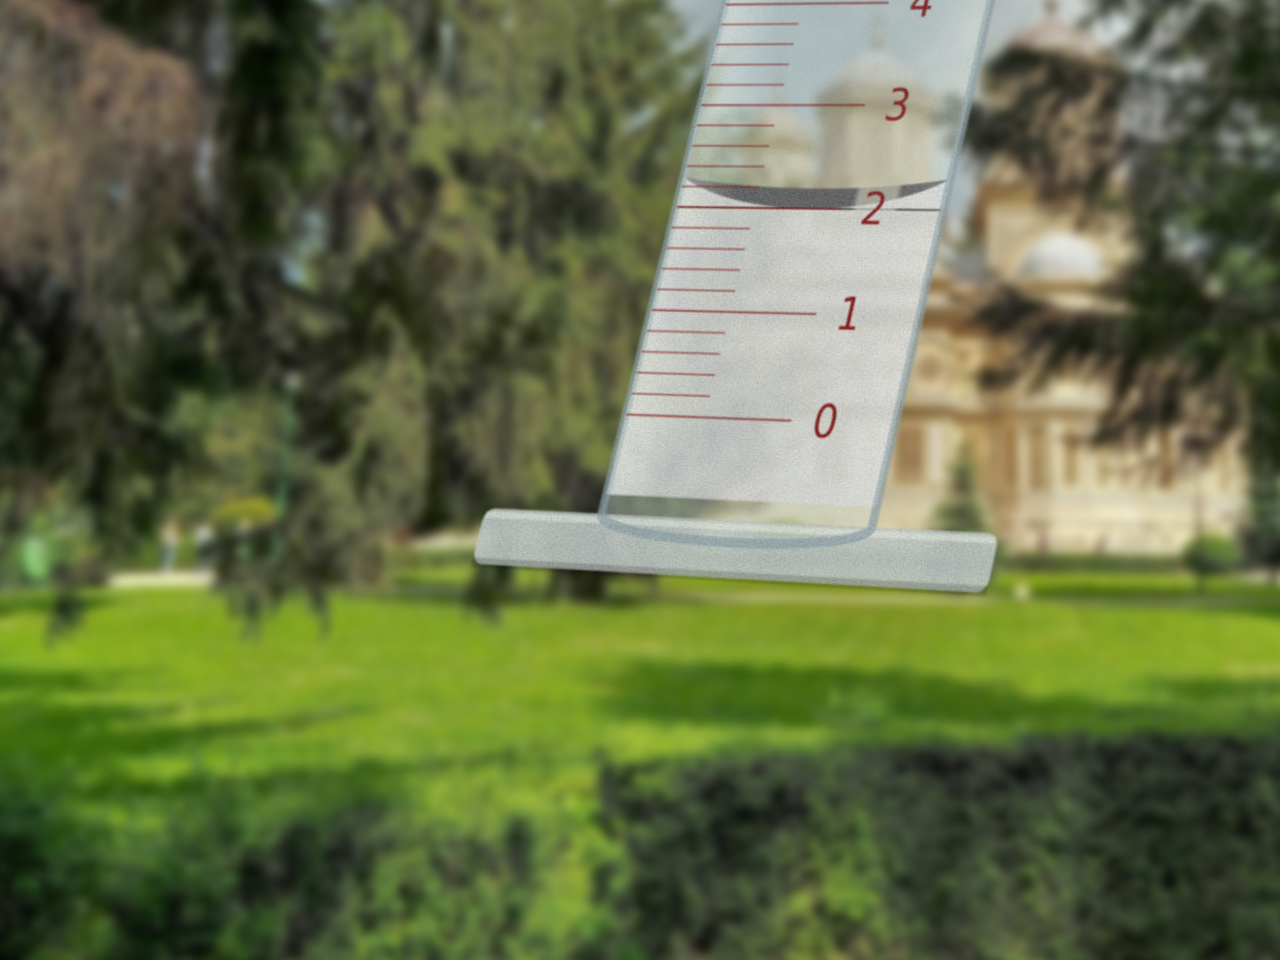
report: 2 (mL)
